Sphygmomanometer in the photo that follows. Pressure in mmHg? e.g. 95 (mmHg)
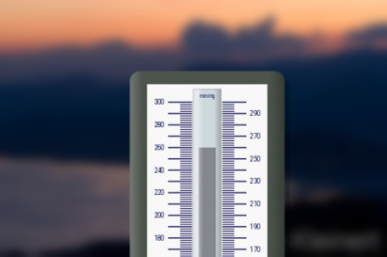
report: 260 (mmHg)
